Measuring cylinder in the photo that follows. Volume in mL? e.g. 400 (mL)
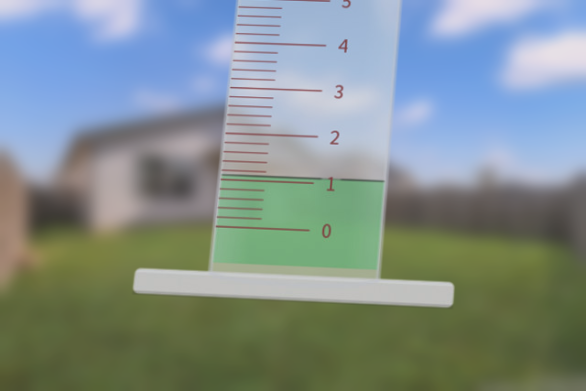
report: 1.1 (mL)
